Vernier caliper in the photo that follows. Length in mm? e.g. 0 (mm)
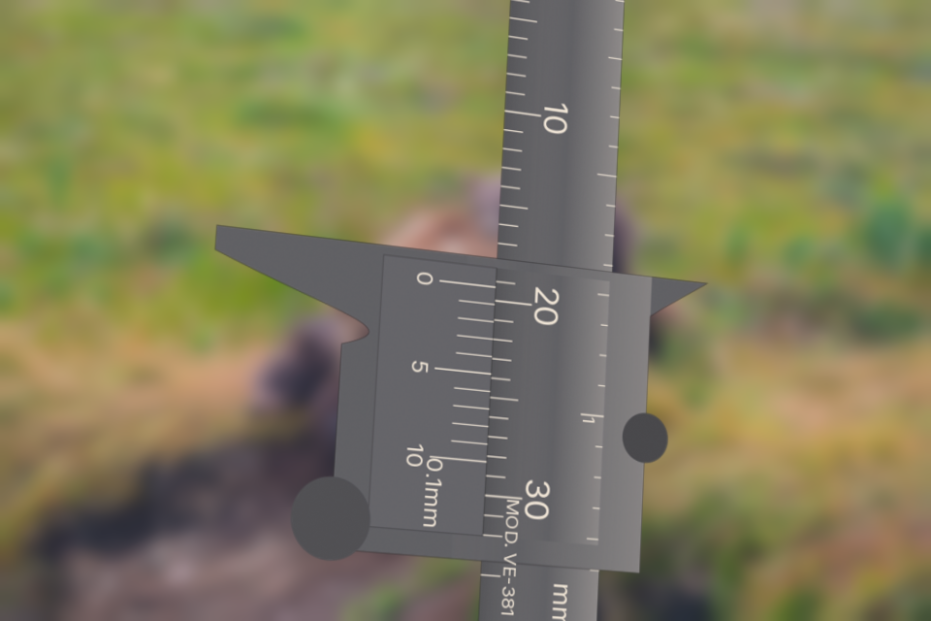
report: 19.3 (mm)
